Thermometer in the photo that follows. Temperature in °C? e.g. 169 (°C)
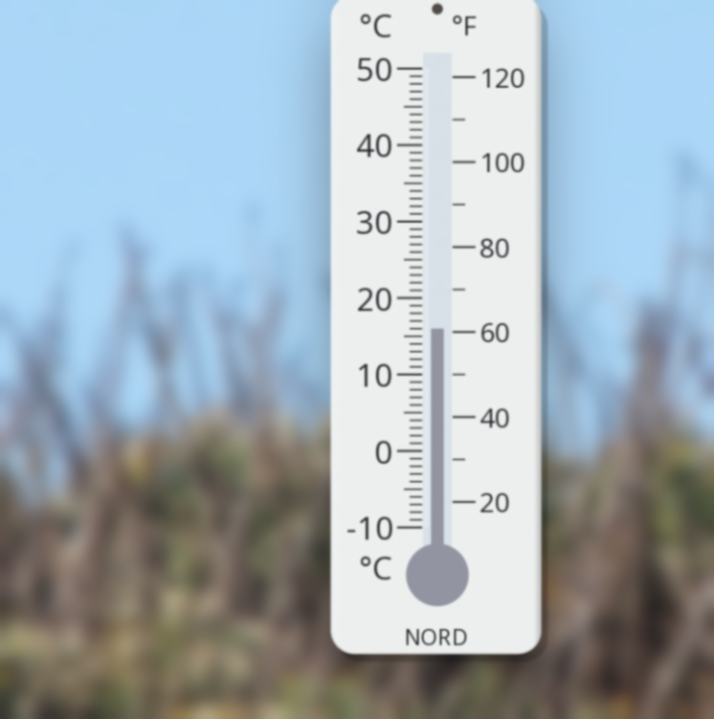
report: 16 (°C)
